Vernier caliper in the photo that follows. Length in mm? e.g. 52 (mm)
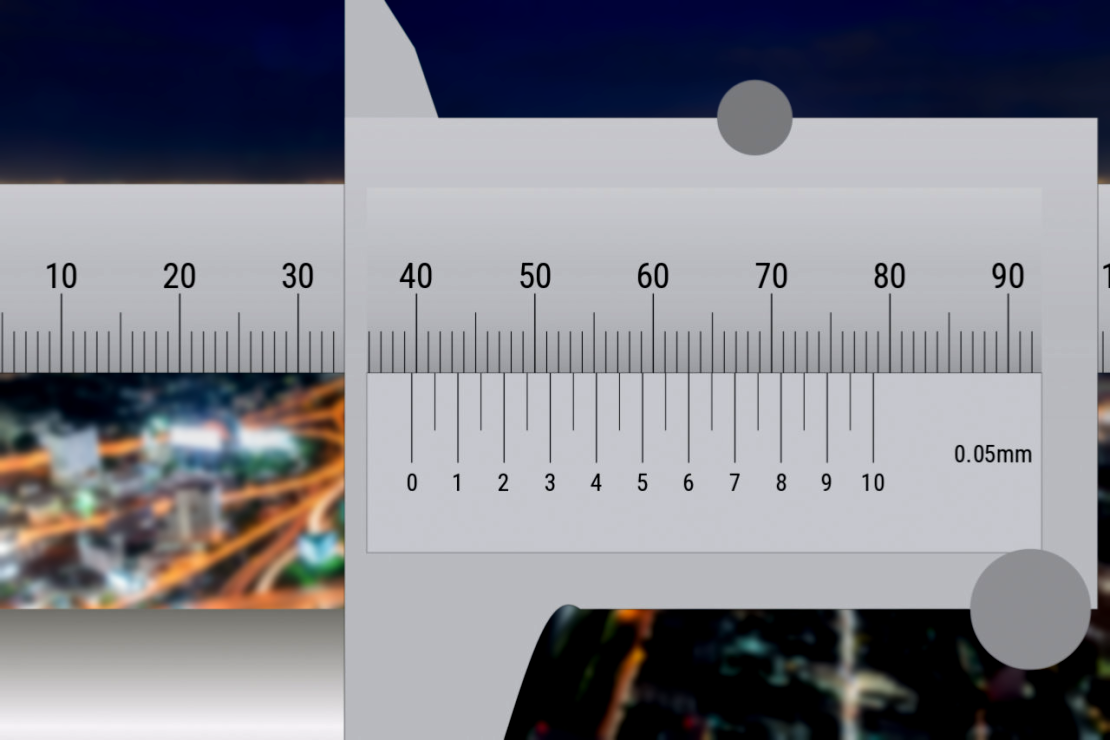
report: 39.6 (mm)
